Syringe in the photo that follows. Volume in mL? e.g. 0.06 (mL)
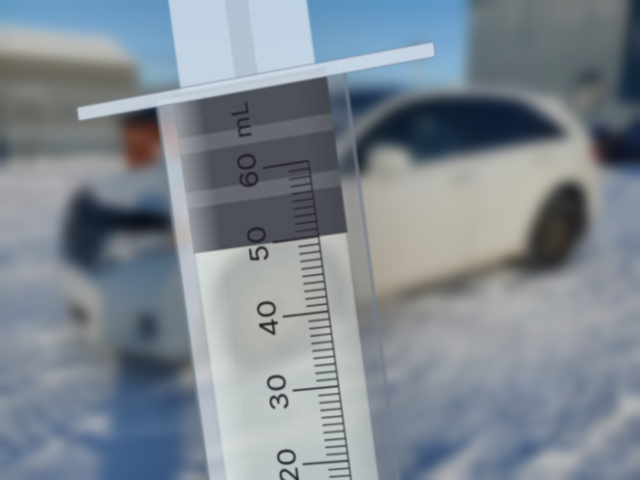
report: 50 (mL)
